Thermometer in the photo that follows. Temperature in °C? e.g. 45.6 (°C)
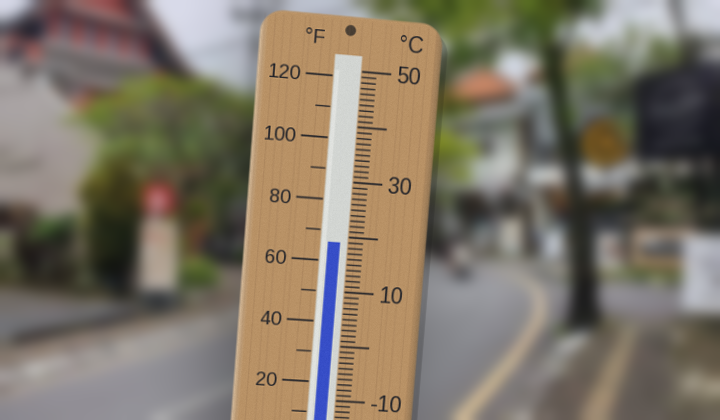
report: 19 (°C)
